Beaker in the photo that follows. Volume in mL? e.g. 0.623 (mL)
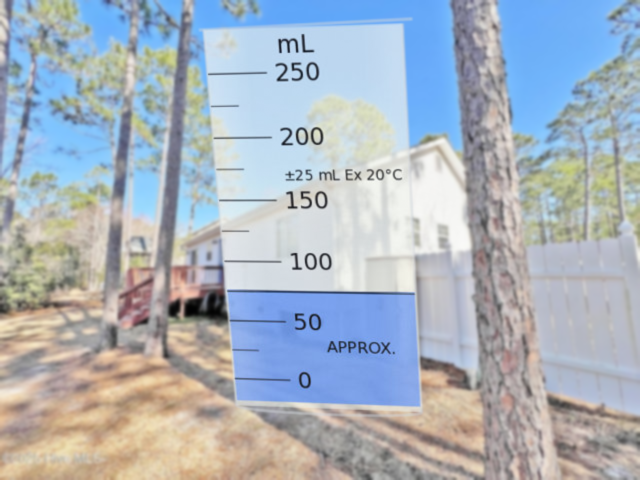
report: 75 (mL)
